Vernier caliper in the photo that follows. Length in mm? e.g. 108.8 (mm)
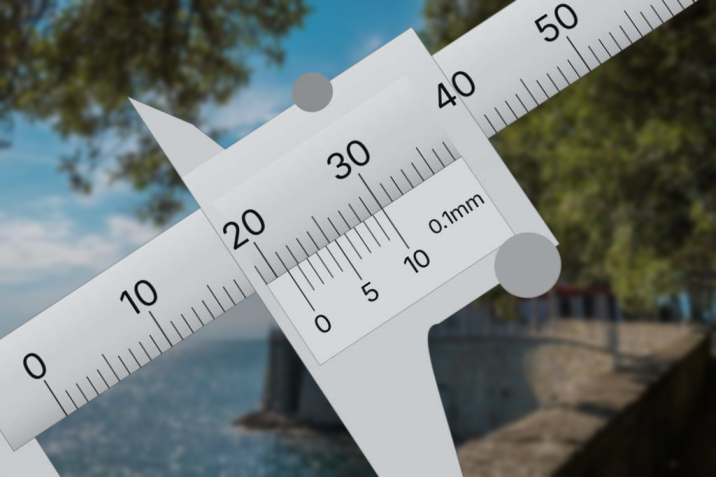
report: 21.0 (mm)
